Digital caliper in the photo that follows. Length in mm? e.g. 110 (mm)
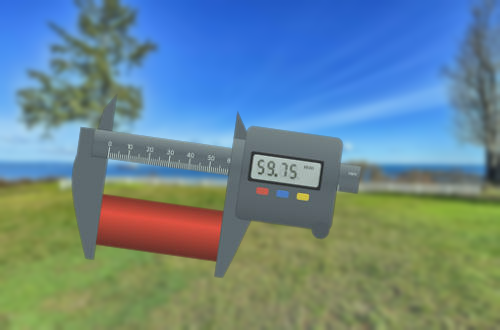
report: 59.75 (mm)
